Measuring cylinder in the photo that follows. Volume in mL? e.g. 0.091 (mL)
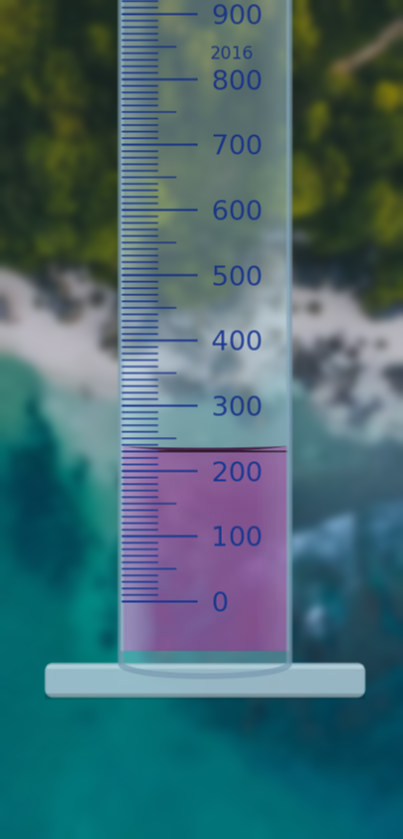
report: 230 (mL)
